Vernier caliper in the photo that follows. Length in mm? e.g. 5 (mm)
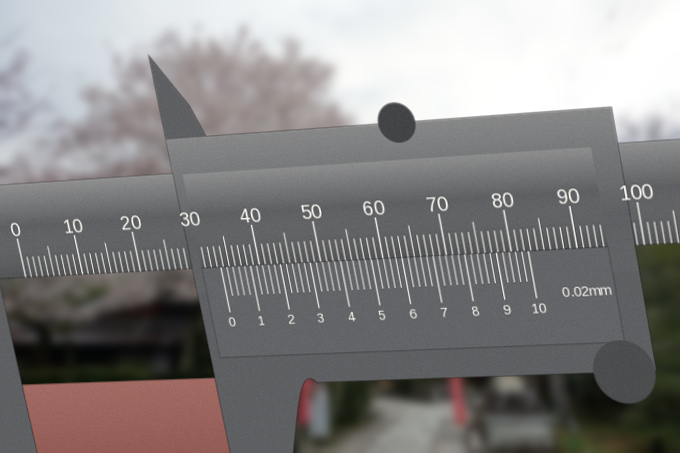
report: 33.6 (mm)
